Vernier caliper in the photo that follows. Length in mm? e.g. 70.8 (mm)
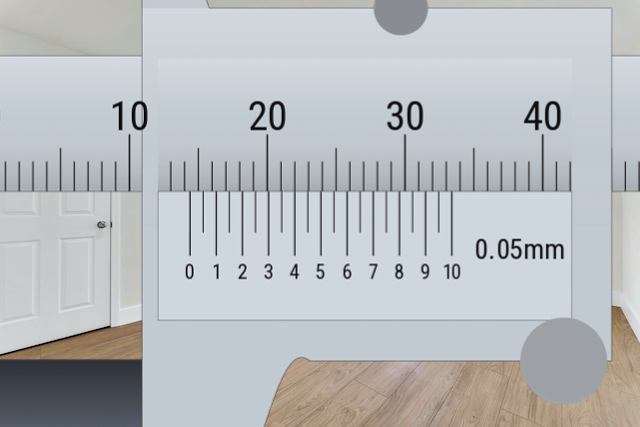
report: 14.4 (mm)
